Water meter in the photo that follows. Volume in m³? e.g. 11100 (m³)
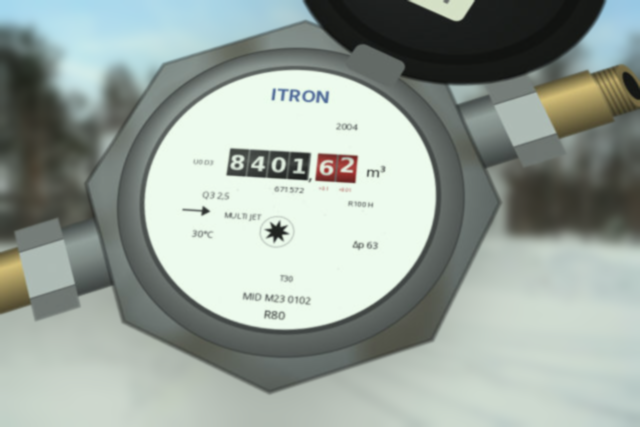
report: 8401.62 (m³)
